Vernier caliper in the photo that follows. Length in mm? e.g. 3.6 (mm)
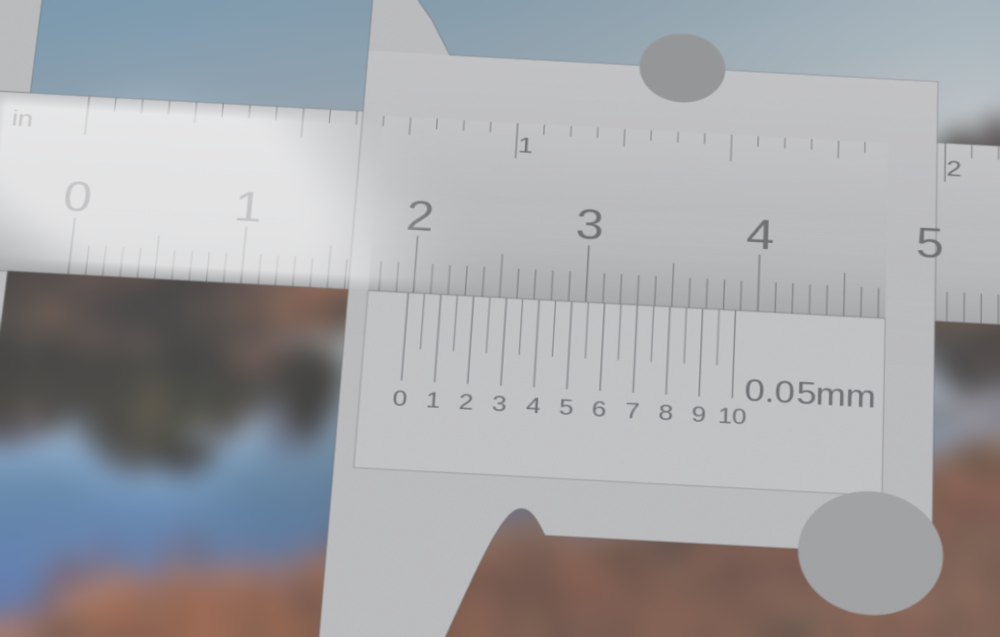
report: 19.7 (mm)
